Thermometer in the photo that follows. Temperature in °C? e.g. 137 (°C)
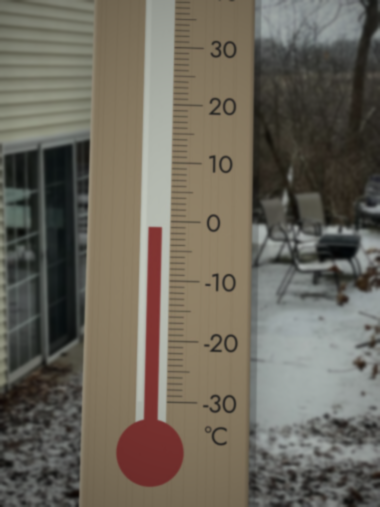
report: -1 (°C)
